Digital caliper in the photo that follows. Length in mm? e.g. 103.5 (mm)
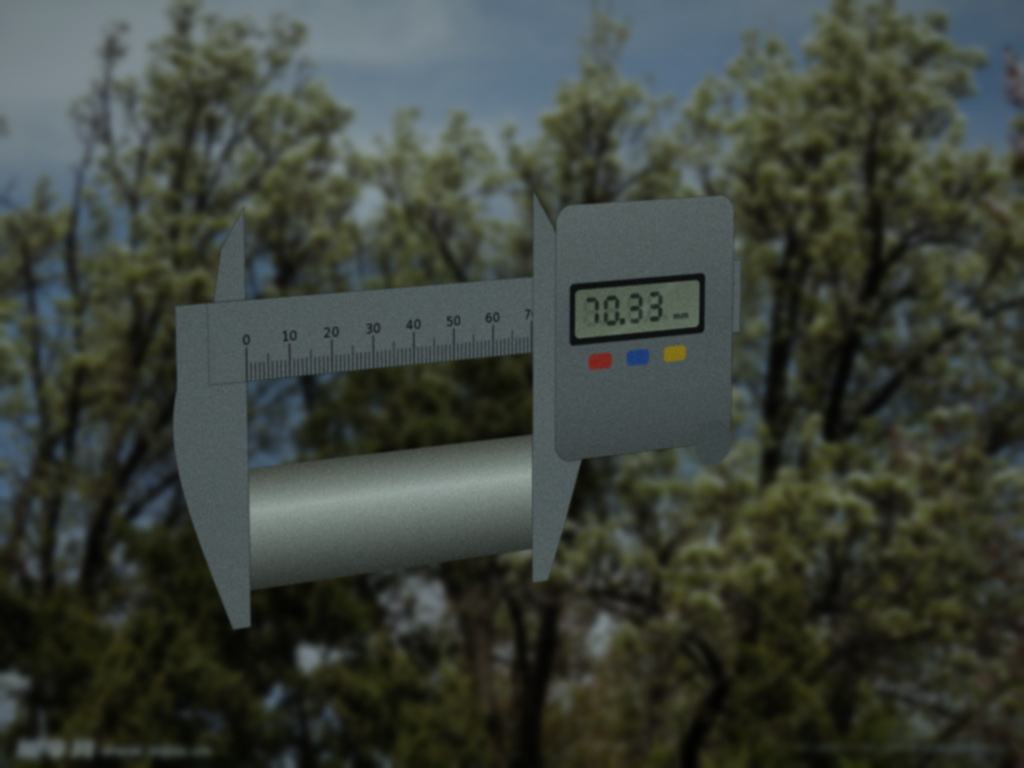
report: 70.33 (mm)
